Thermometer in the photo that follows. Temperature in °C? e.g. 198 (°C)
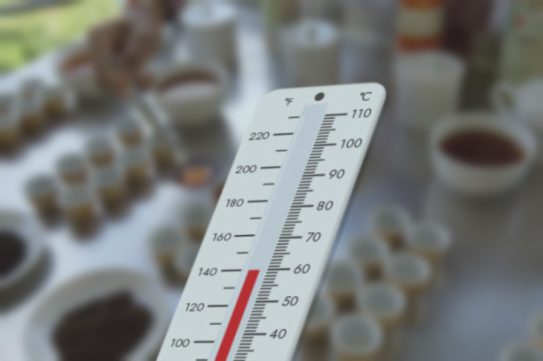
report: 60 (°C)
